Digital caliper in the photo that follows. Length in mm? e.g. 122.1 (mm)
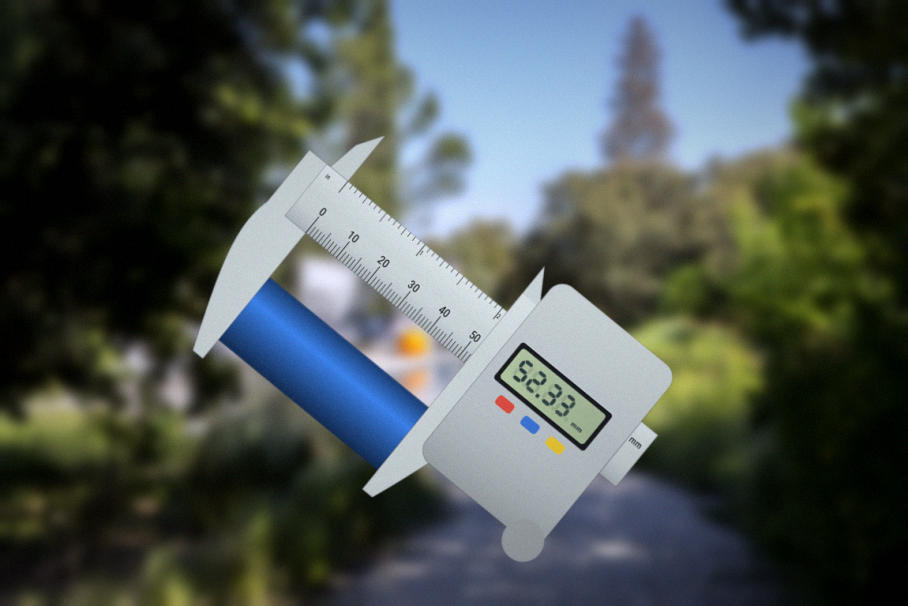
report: 52.33 (mm)
